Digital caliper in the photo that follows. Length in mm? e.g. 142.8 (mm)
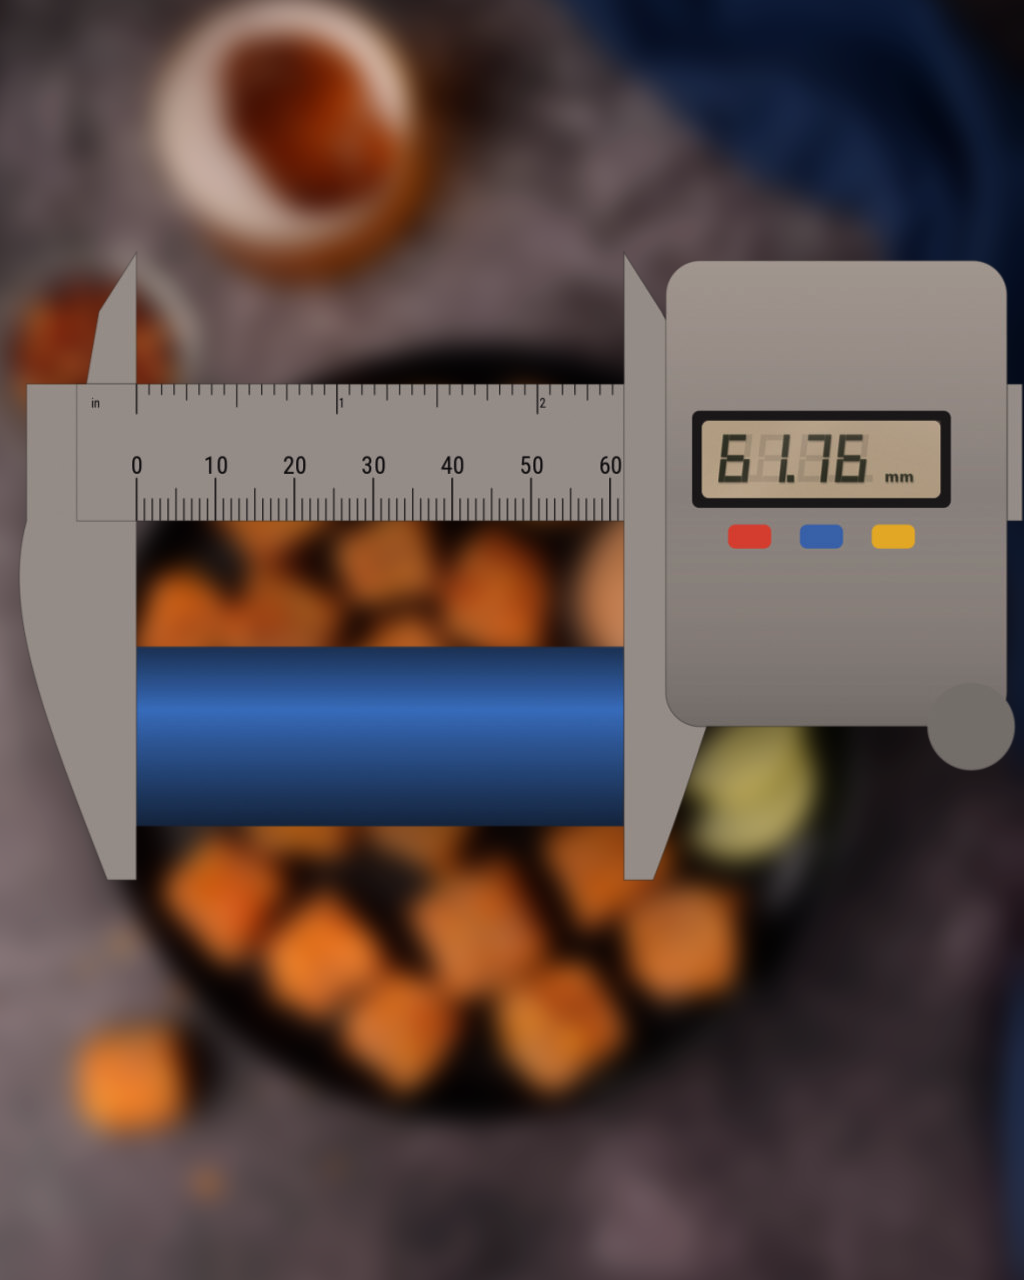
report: 61.76 (mm)
